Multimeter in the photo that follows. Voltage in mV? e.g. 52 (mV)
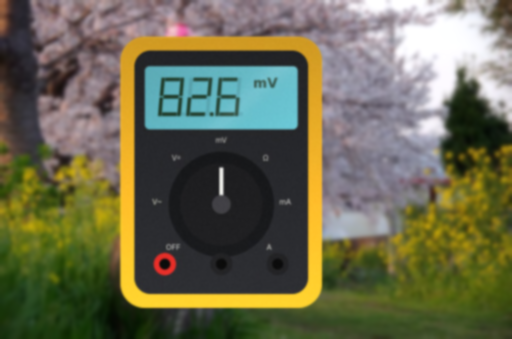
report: 82.6 (mV)
